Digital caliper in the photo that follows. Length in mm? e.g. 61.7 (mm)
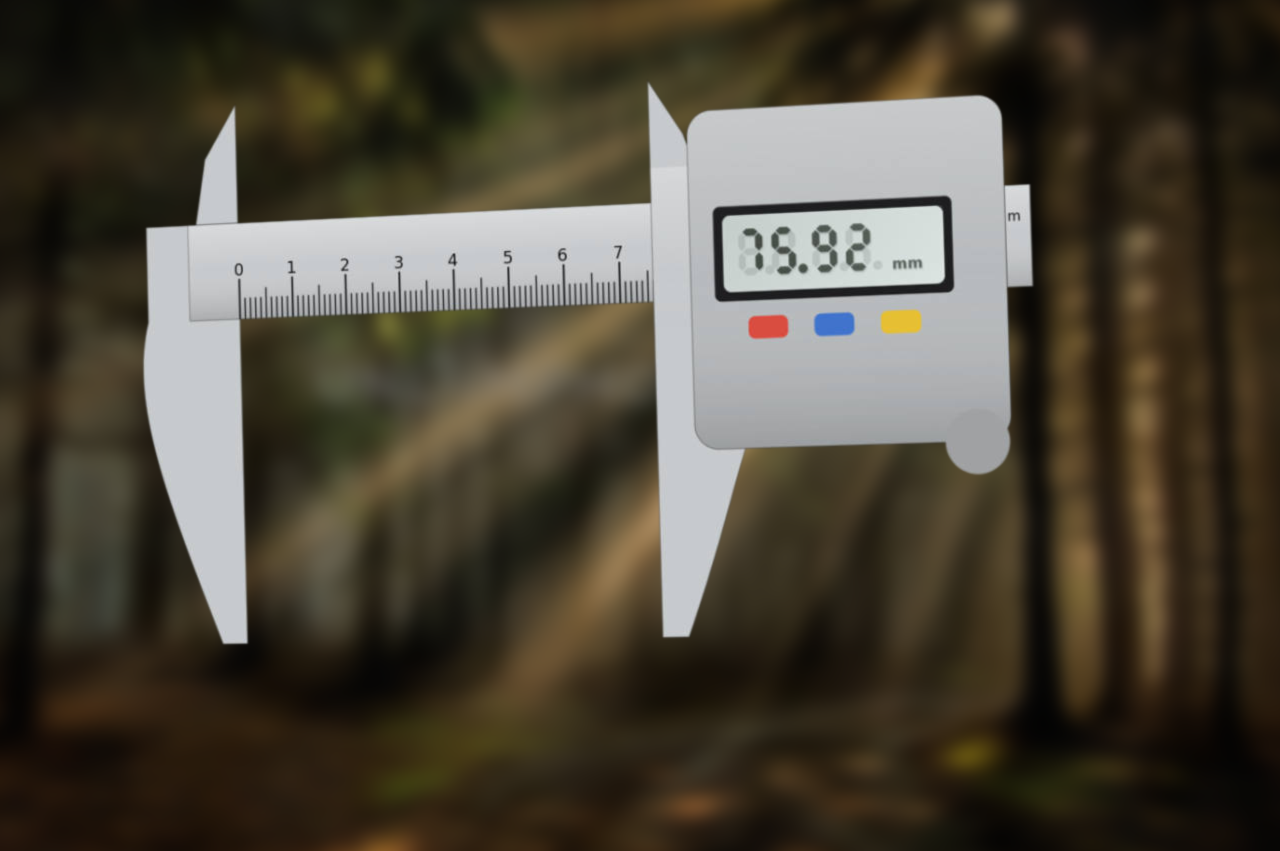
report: 75.92 (mm)
